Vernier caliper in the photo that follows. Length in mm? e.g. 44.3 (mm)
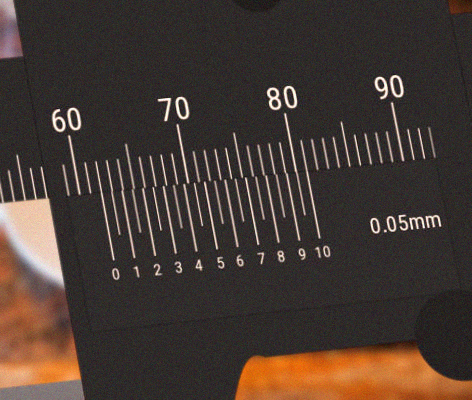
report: 62.0 (mm)
